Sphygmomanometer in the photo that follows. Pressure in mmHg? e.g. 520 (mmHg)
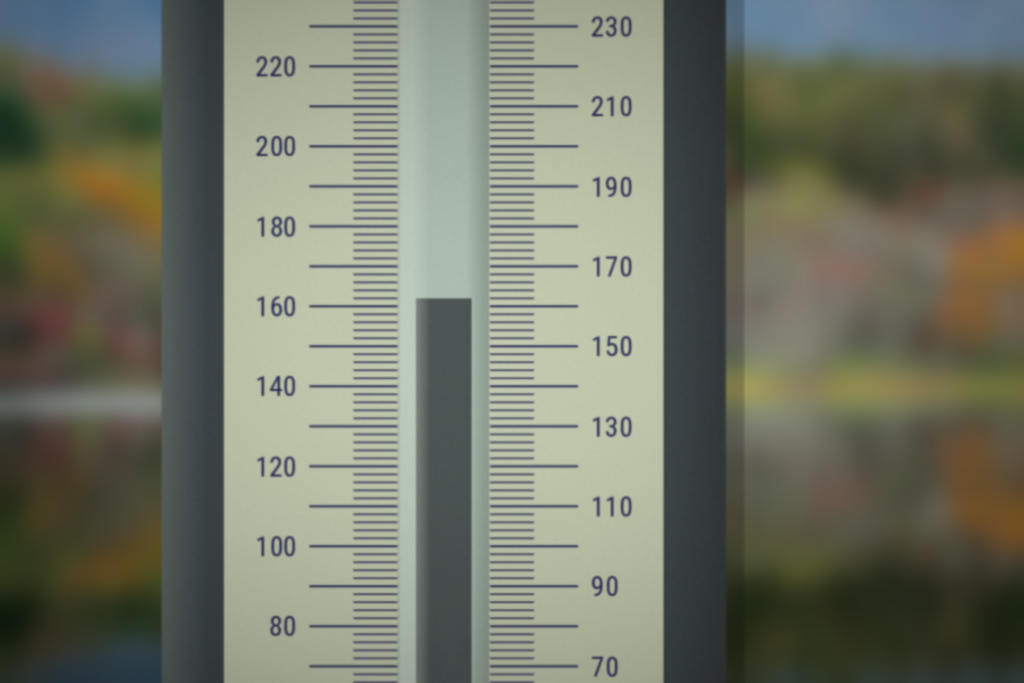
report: 162 (mmHg)
